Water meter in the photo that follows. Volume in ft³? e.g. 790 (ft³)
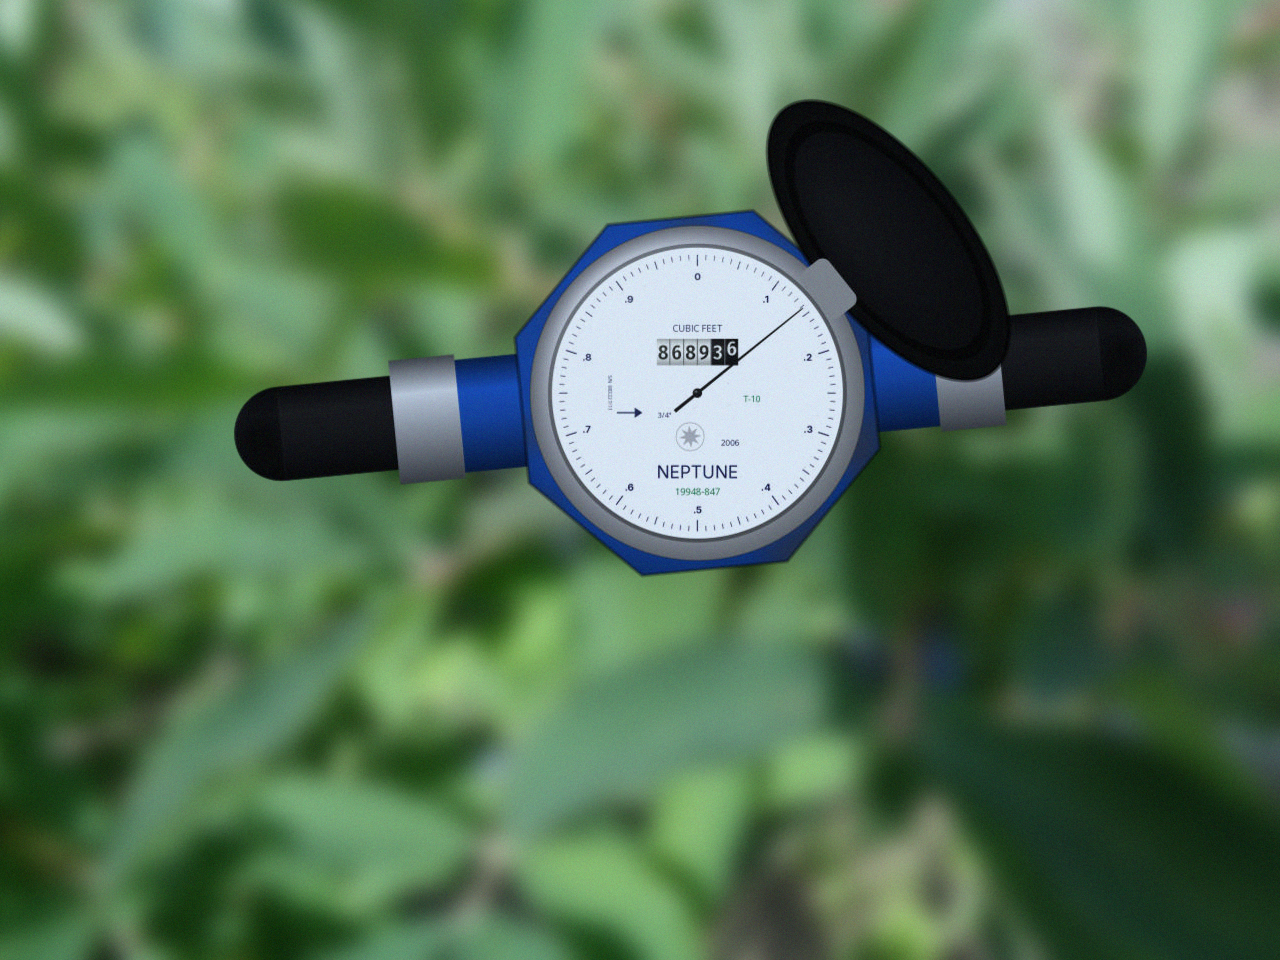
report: 868936.14 (ft³)
